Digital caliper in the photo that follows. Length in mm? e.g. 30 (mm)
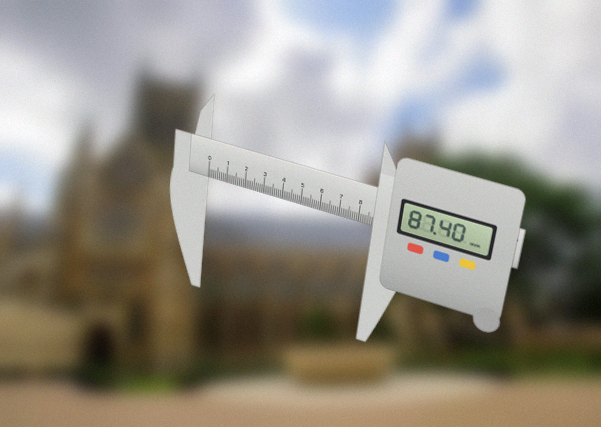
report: 87.40 (mm)
